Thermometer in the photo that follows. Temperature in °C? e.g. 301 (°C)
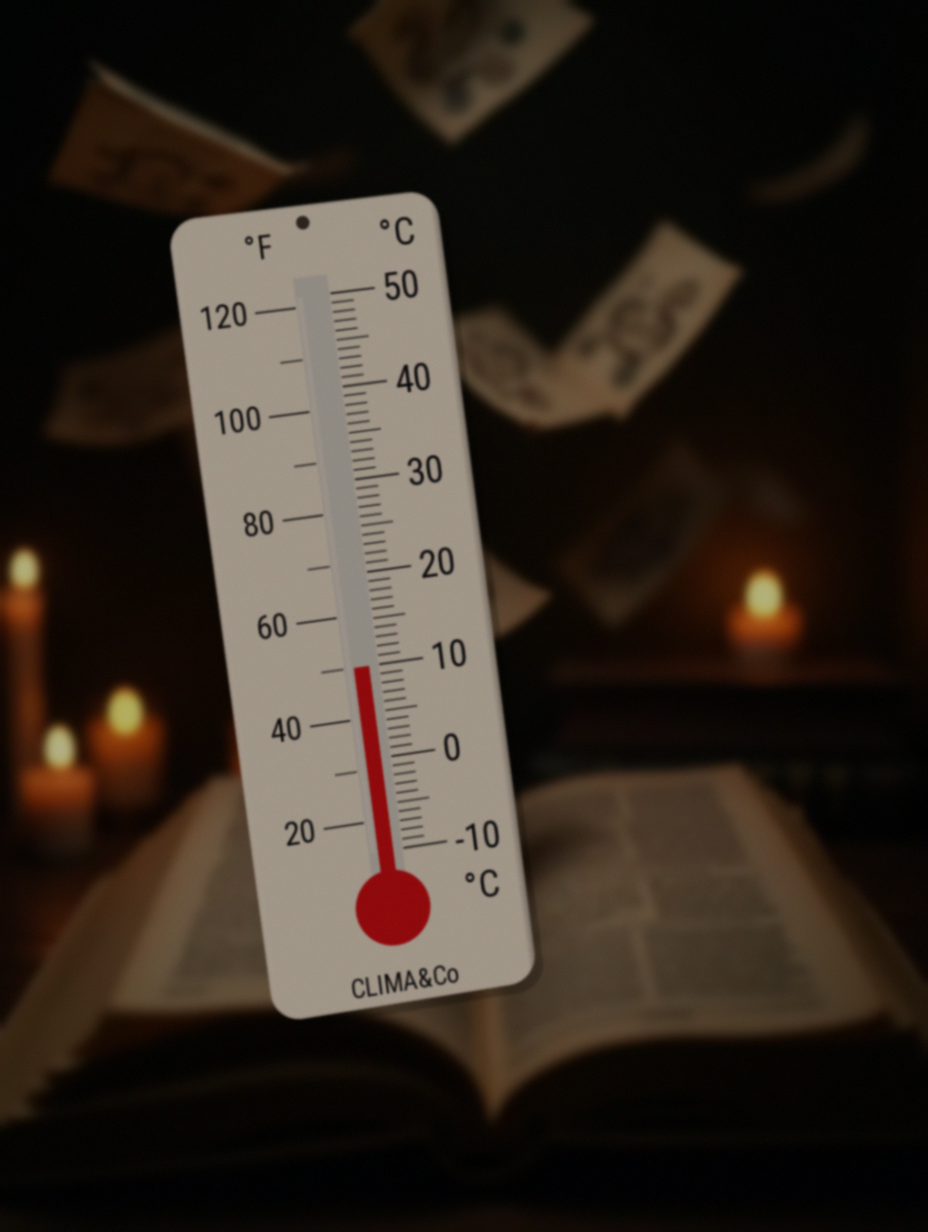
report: 10 (°C)
